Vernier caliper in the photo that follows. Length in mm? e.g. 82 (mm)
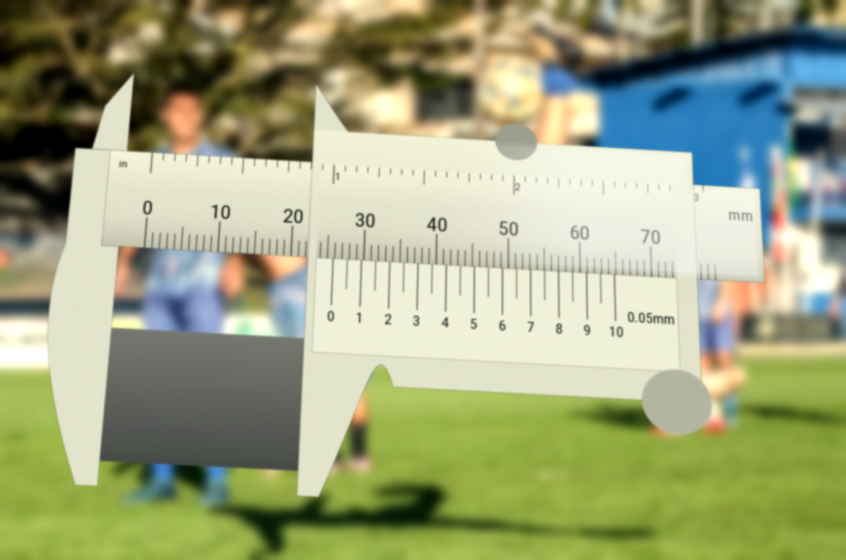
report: 25.8 (mm)
